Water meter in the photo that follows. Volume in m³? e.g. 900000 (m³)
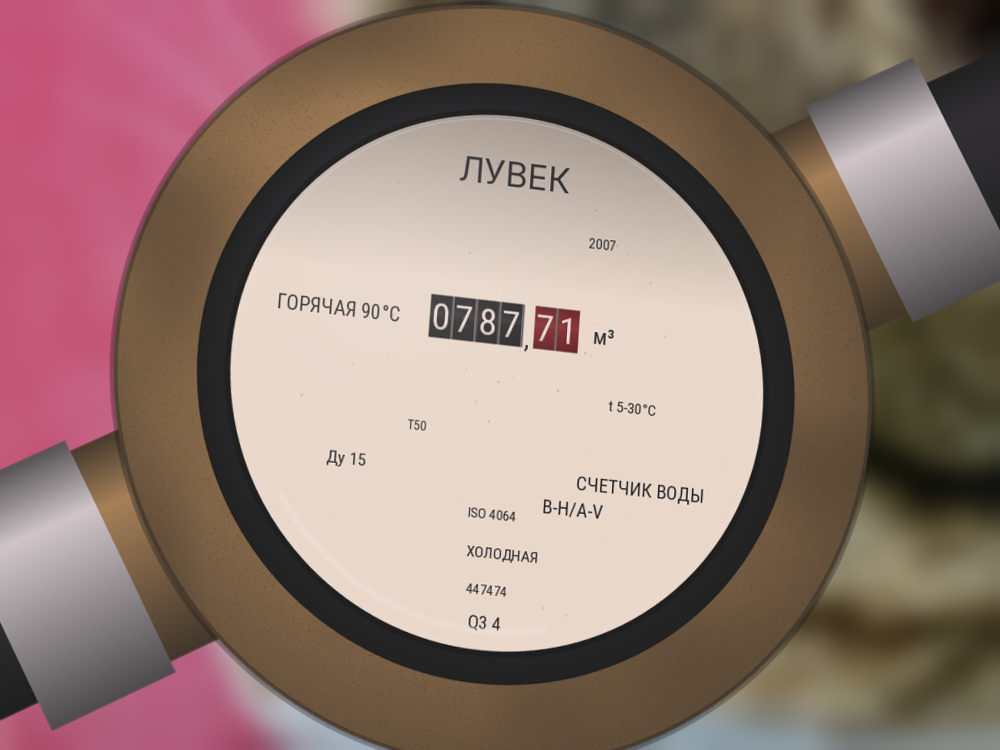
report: 787.71 (m³)
